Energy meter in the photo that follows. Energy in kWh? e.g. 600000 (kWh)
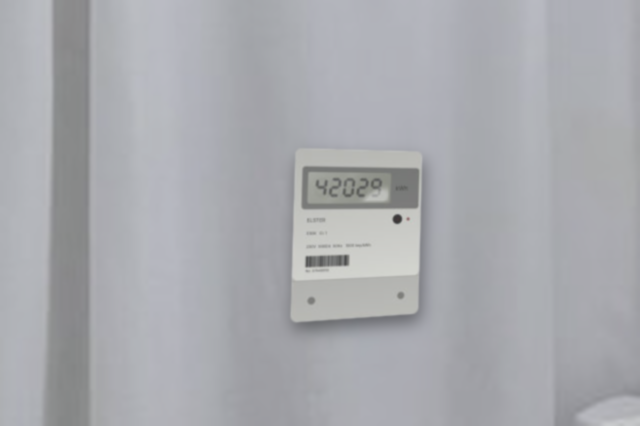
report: 42029 (kWh)
